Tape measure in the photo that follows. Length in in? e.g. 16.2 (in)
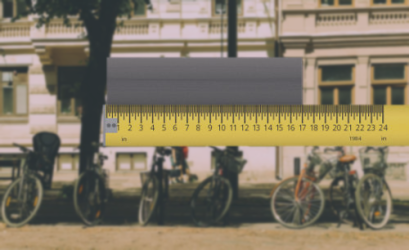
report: 17 (in)
